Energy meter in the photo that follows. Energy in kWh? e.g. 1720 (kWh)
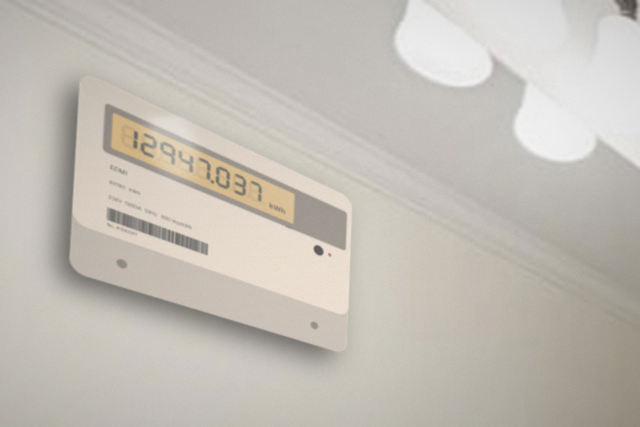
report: 12947.037 (kWh)
